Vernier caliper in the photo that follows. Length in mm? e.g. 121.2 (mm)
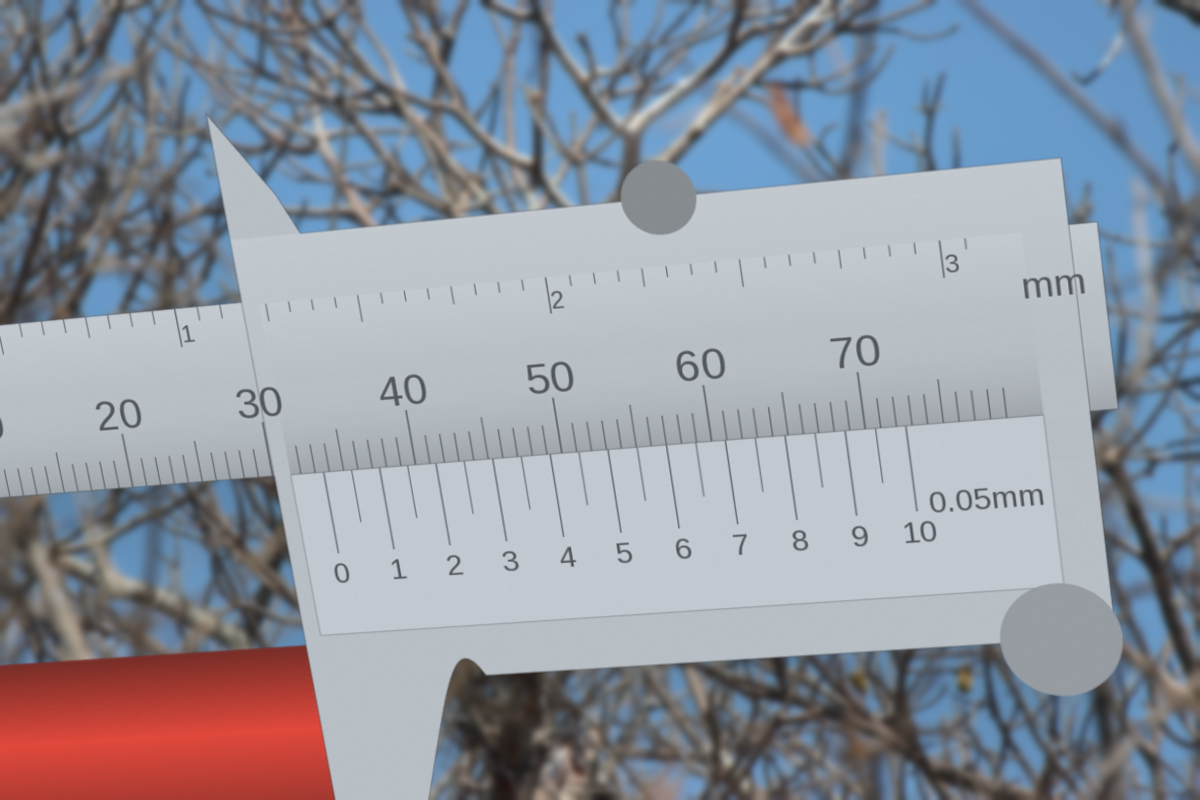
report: 33.6 (mm)
